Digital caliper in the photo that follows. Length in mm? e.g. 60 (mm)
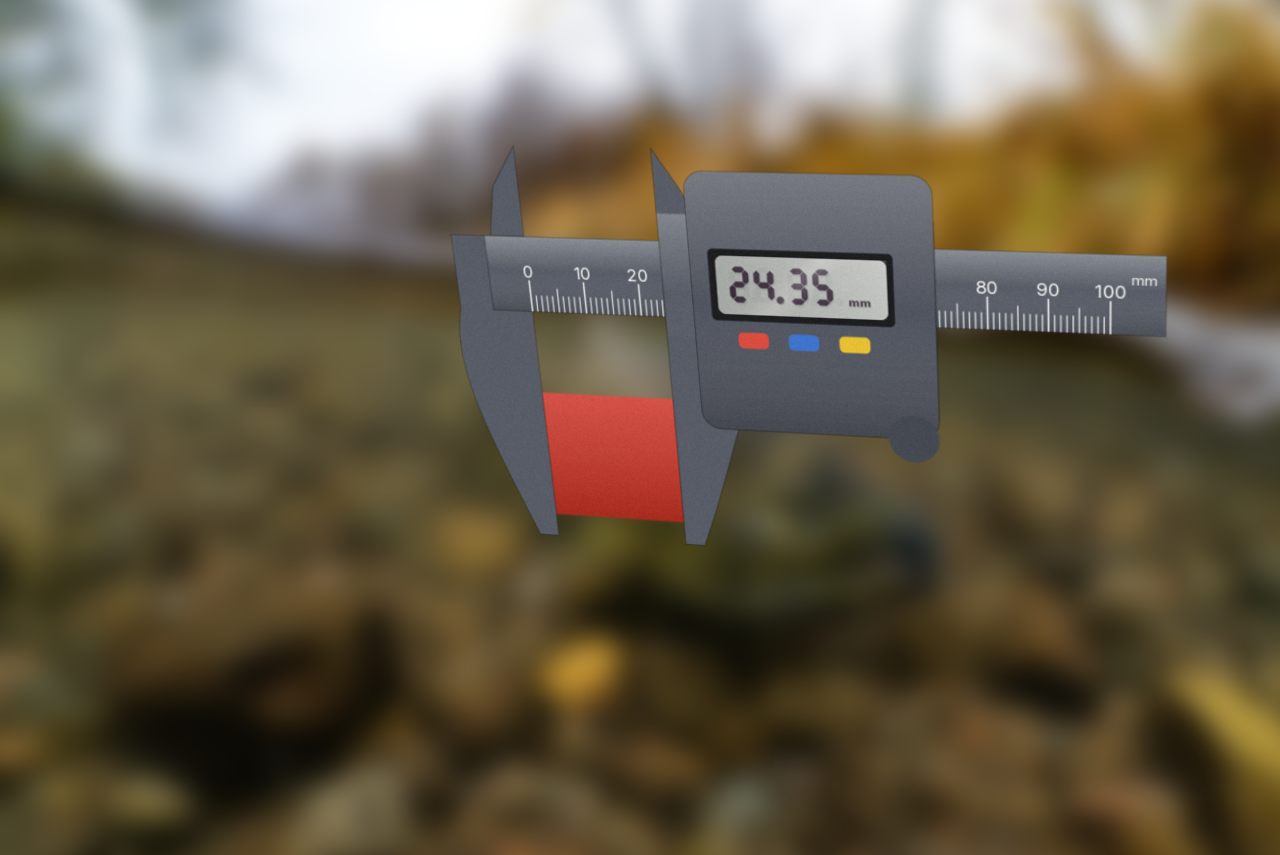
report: 24.35 (mm)
